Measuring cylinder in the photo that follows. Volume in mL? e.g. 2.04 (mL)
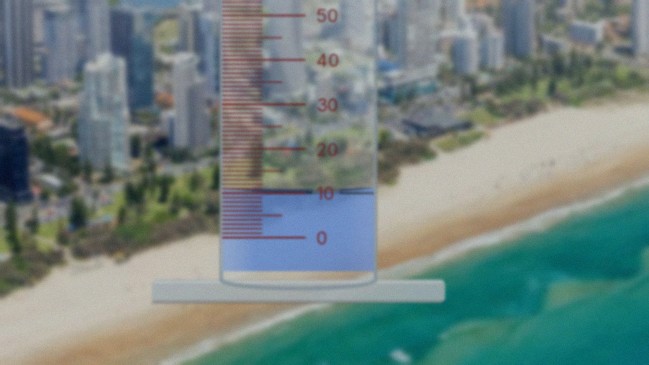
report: 10 (mL)
